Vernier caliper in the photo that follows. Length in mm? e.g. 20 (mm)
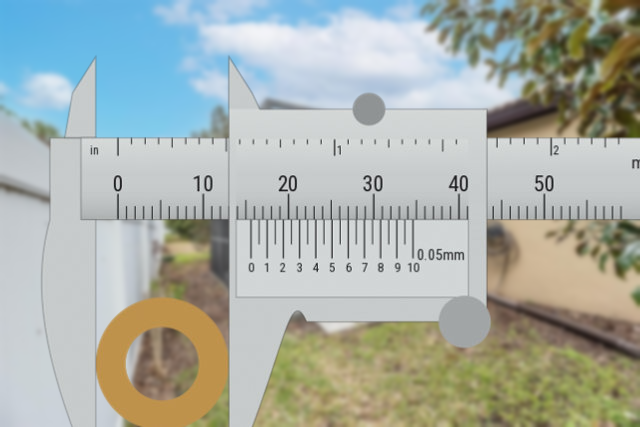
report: 15.6 (mm)
